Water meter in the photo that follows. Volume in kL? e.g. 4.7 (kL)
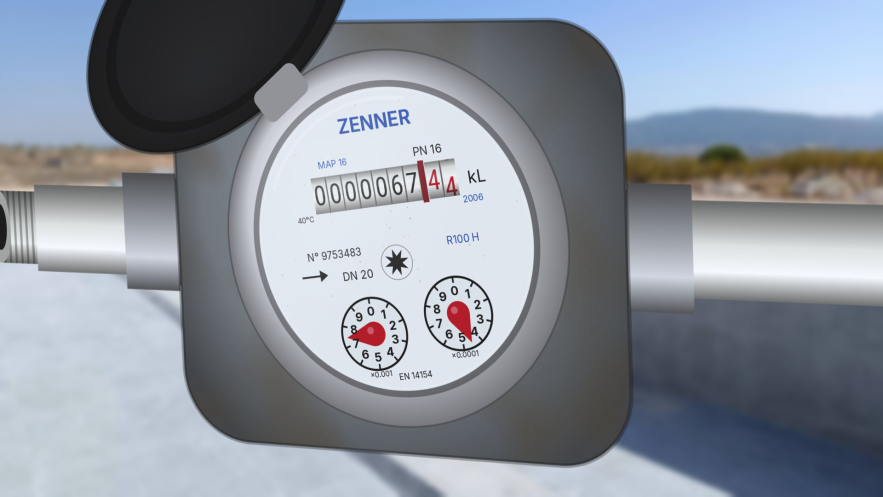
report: 67.4374 (kL)
